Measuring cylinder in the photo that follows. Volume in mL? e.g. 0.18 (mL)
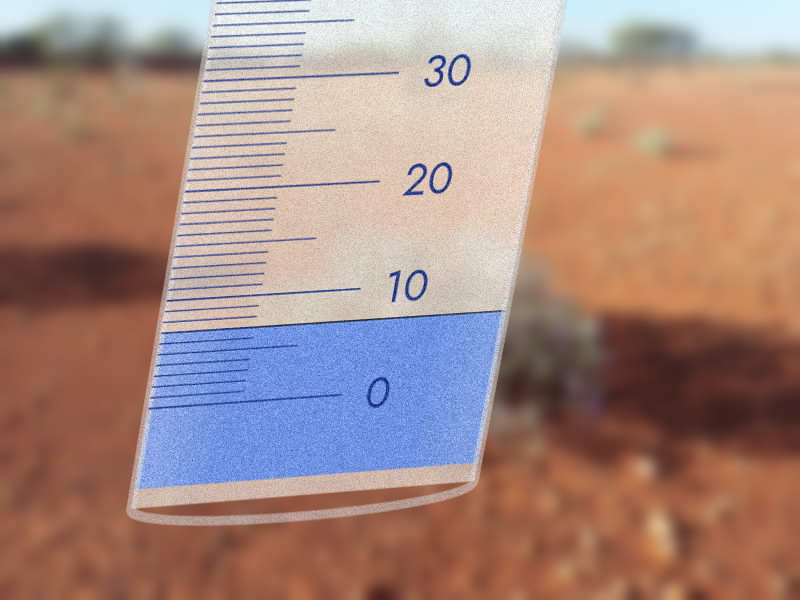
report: 7 (mL)
